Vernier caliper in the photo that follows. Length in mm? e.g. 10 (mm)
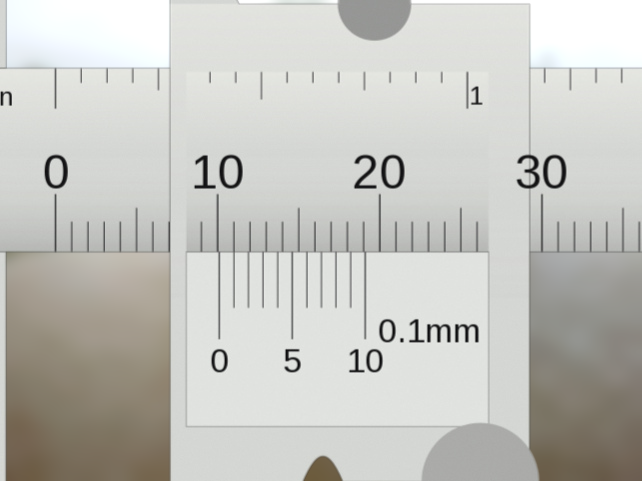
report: 10.1 (mm)
